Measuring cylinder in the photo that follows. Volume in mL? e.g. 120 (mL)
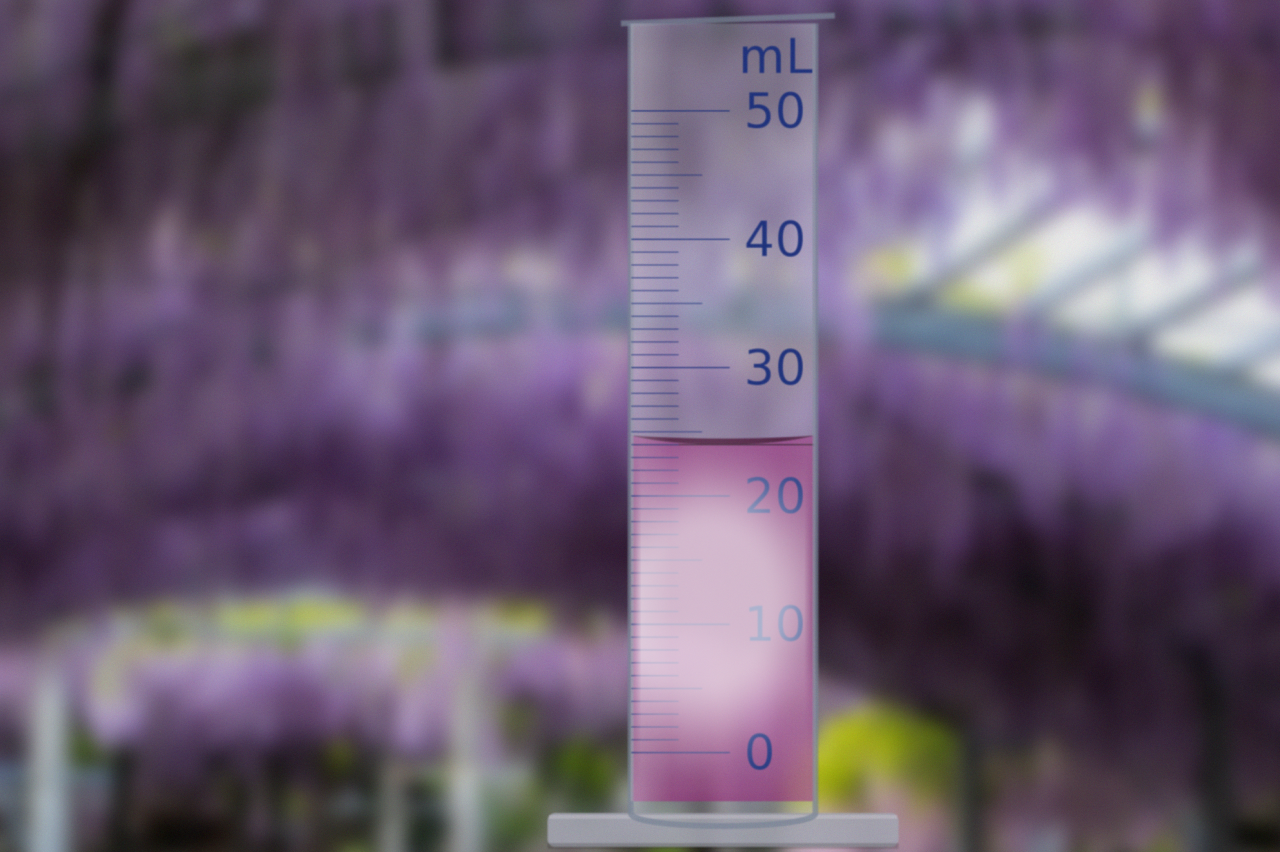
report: 24 (mL)
